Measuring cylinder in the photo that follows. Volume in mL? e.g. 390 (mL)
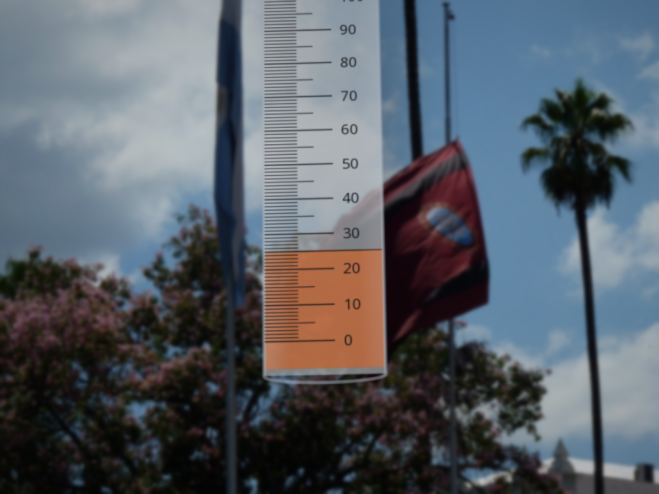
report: 25 (mL)
